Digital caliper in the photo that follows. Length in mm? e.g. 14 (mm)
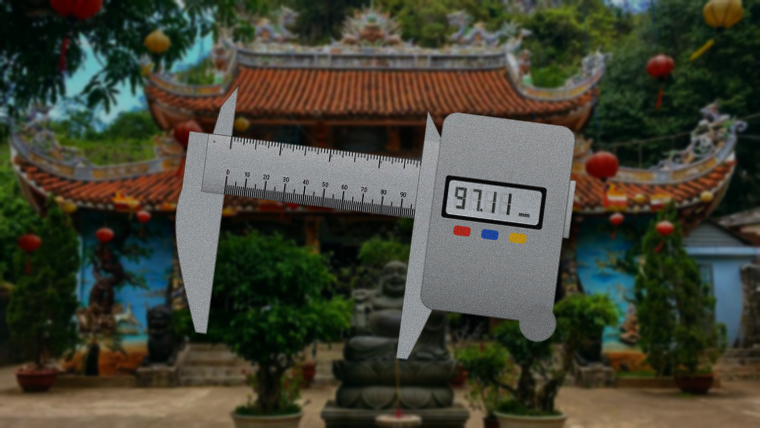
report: 97.11 (mm)
